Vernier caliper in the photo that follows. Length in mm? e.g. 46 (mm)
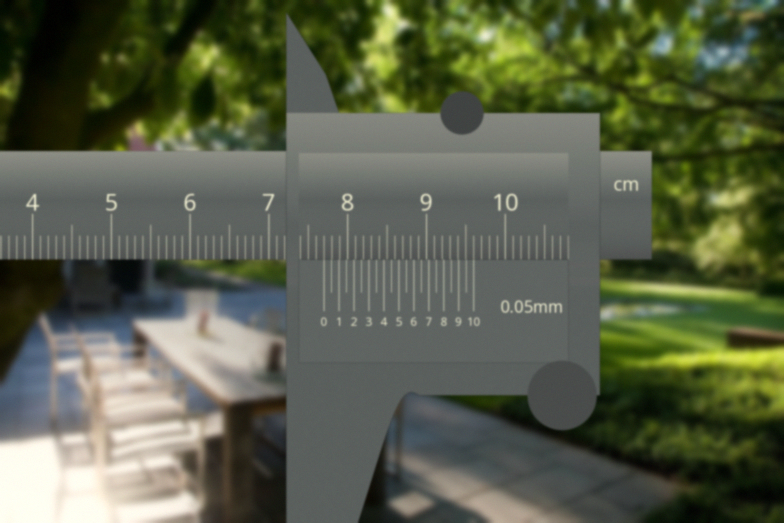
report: 77.0 (mm)
